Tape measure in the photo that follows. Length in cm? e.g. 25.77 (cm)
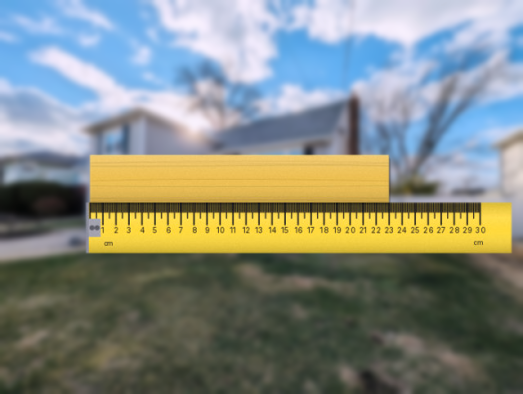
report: 23 (cm)
